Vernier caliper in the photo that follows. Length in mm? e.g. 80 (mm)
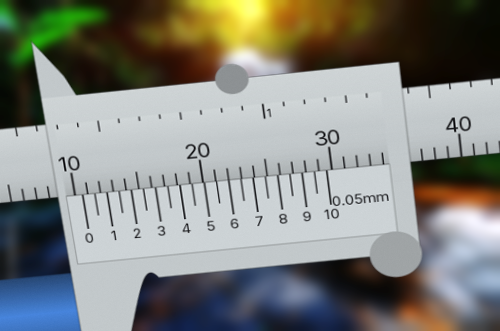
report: 10.6 (mm)
